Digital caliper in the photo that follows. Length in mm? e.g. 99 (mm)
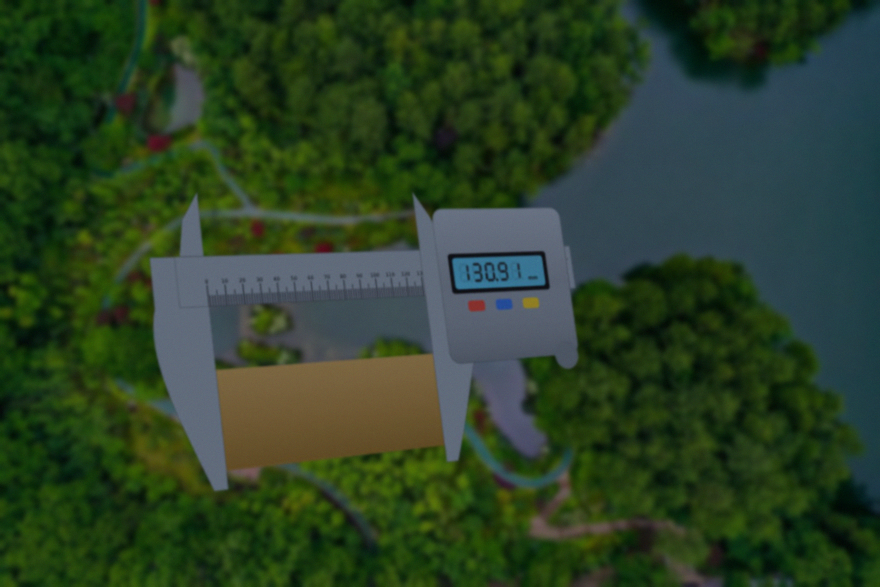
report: 130.91 (mm)
